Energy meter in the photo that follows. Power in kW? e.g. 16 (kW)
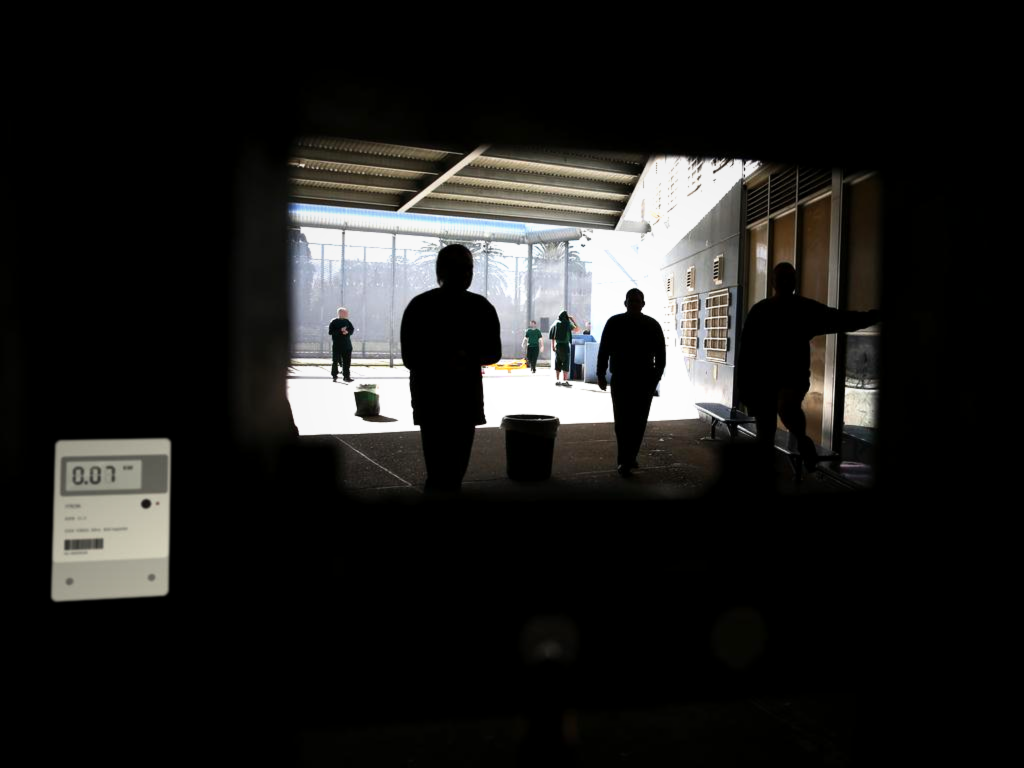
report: 0.07 (kW)
